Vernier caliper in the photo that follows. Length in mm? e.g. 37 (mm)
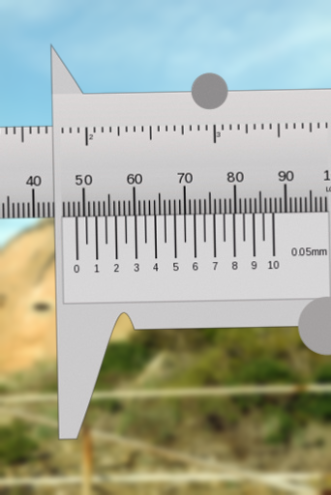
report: 48.5 (mm)
